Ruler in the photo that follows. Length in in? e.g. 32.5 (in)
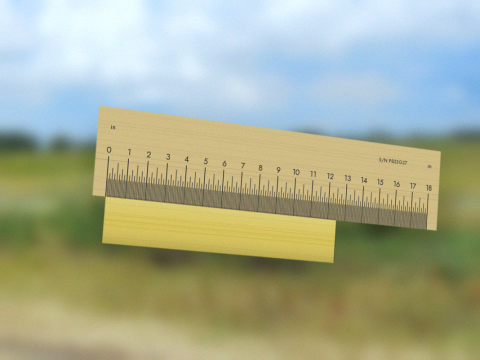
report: 12.5 (in)
